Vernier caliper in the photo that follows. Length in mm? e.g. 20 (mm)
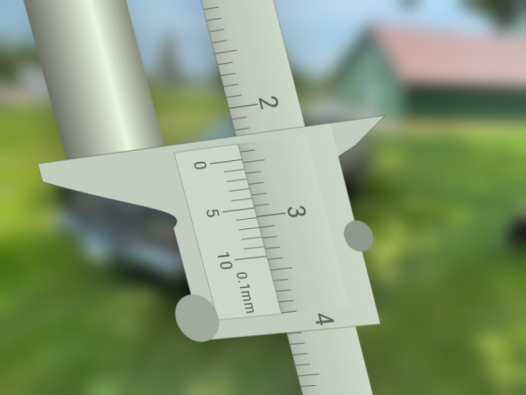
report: 24.7 (mm)
